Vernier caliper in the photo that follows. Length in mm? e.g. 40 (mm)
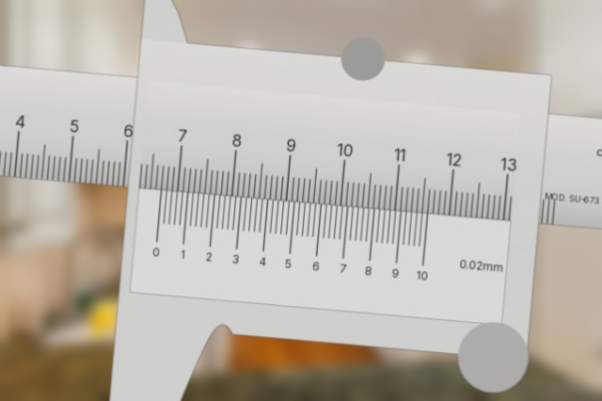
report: 67.0 (mm)
